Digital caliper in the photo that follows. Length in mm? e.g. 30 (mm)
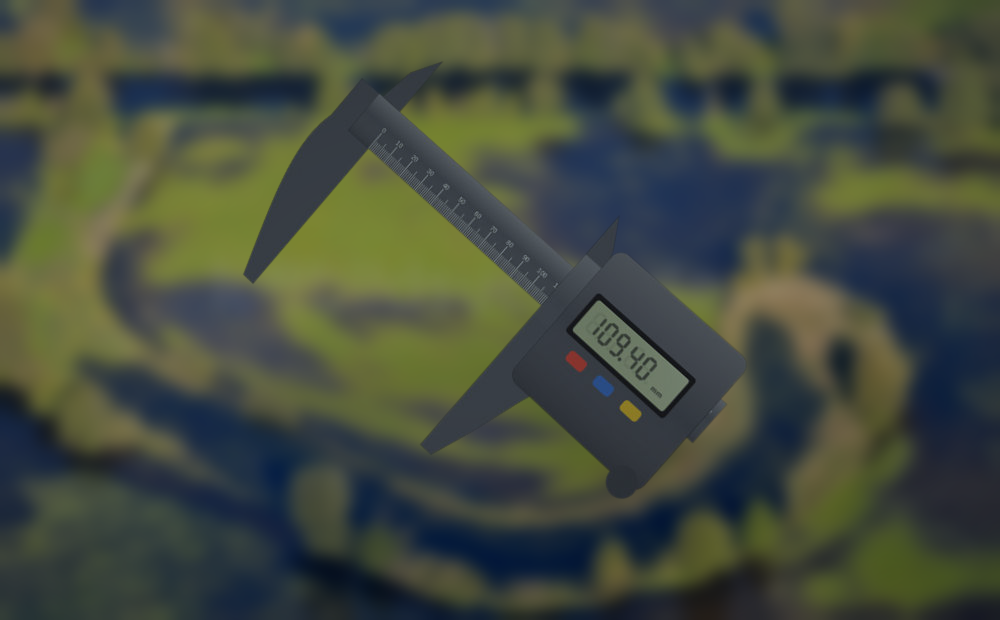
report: 109.40 (mm)
